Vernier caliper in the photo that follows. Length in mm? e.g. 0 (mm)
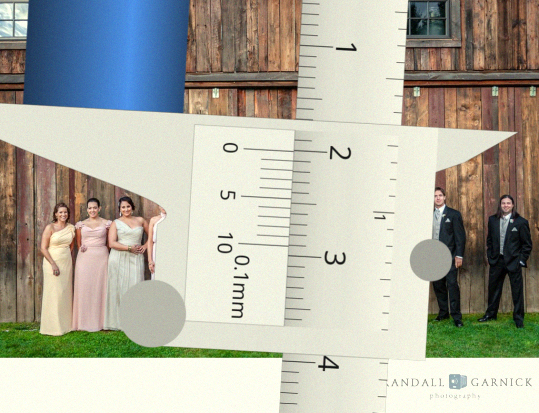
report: 20.1 (mm)
